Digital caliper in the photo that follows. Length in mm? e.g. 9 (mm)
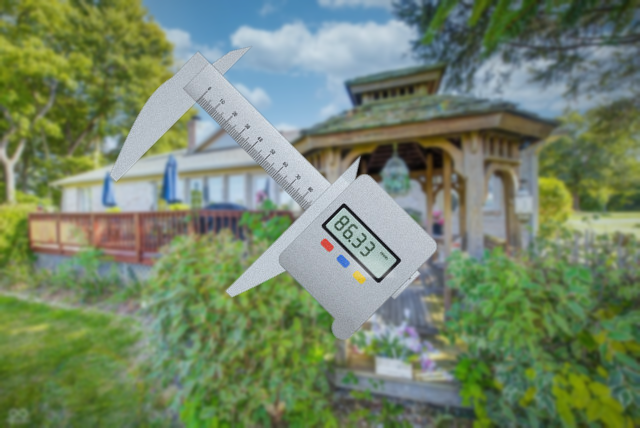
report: 86.33 (mm)
